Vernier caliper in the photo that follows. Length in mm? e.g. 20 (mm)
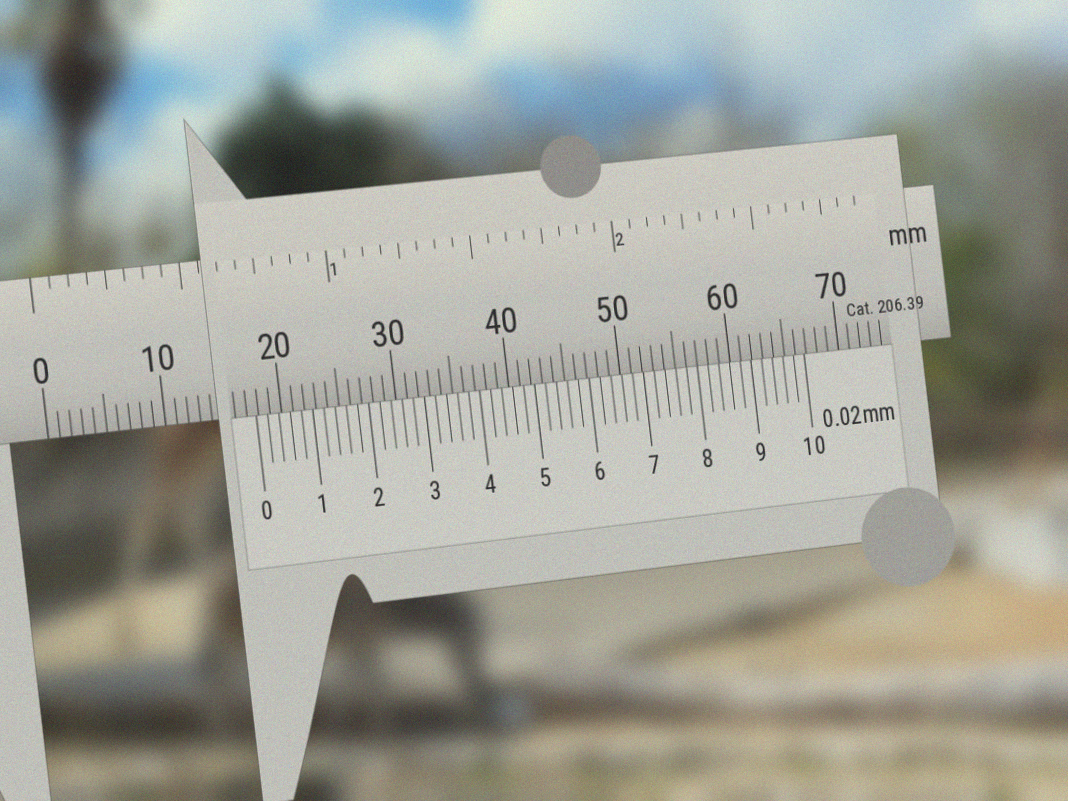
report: 17.8 (mm)
